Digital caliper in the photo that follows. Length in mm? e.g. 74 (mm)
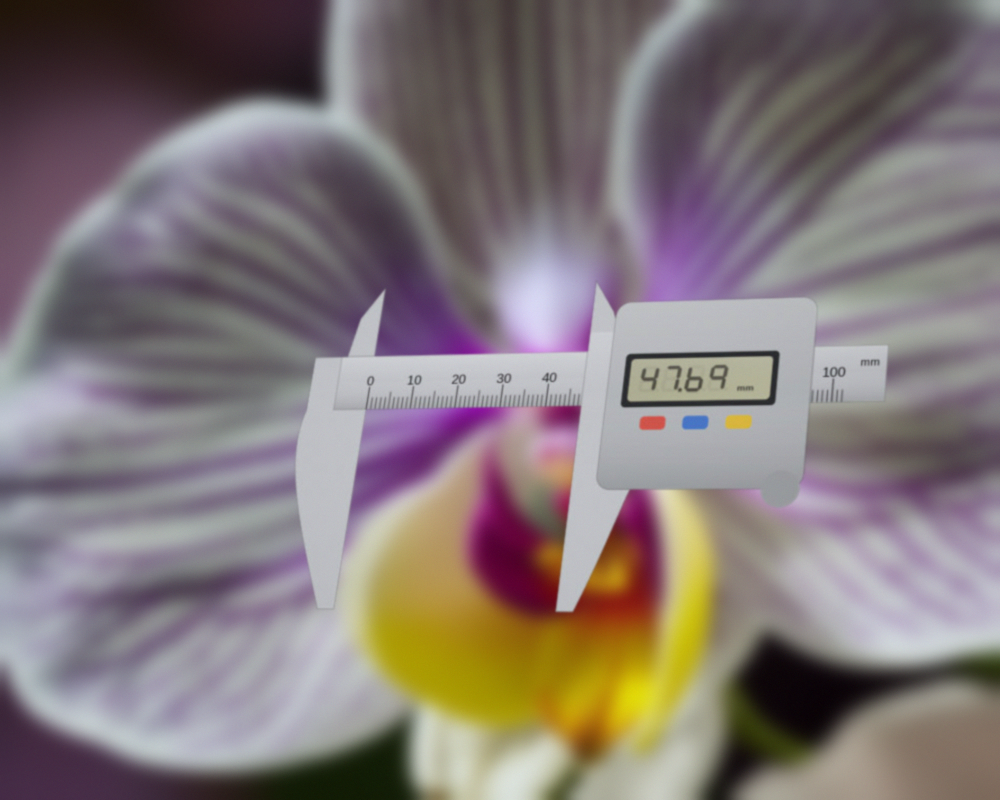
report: 47.69 (mm)
